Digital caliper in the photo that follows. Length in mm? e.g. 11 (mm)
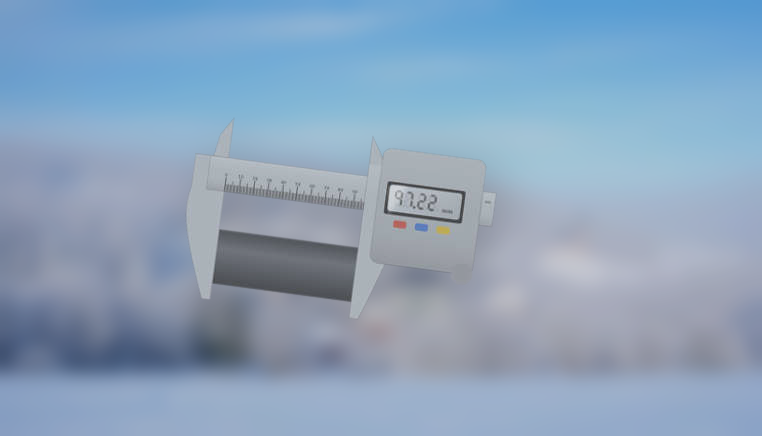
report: 97.22 (mm)
